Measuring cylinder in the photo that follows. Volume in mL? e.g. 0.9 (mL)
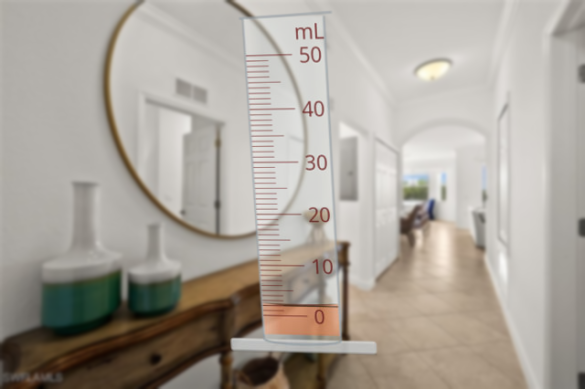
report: 2 (mL)
